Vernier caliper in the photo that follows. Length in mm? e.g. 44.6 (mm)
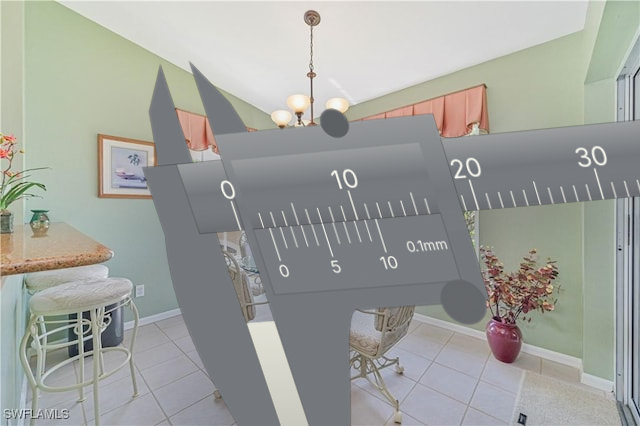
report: 2.5 (mm)
